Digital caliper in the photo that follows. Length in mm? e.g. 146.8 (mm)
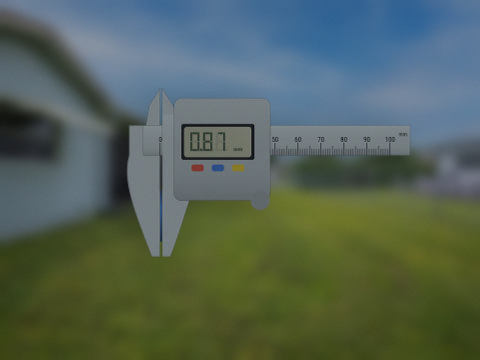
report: 0.87 (mm)
